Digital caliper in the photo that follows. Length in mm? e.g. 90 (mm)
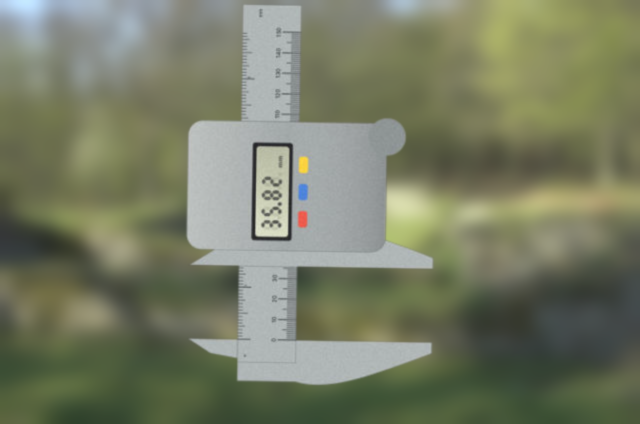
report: 35.82 (mm)
